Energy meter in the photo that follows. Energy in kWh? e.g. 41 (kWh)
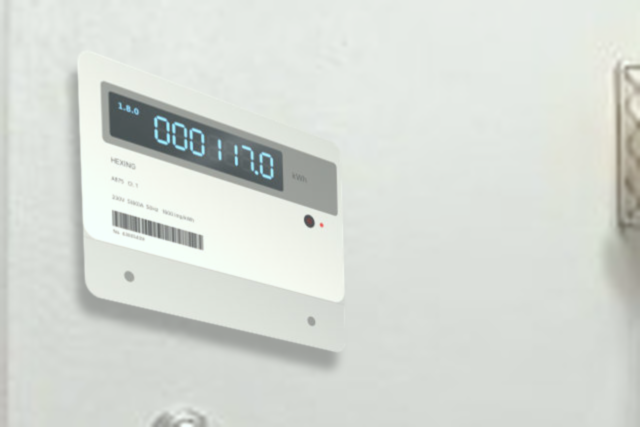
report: 117.0 (kWh)
